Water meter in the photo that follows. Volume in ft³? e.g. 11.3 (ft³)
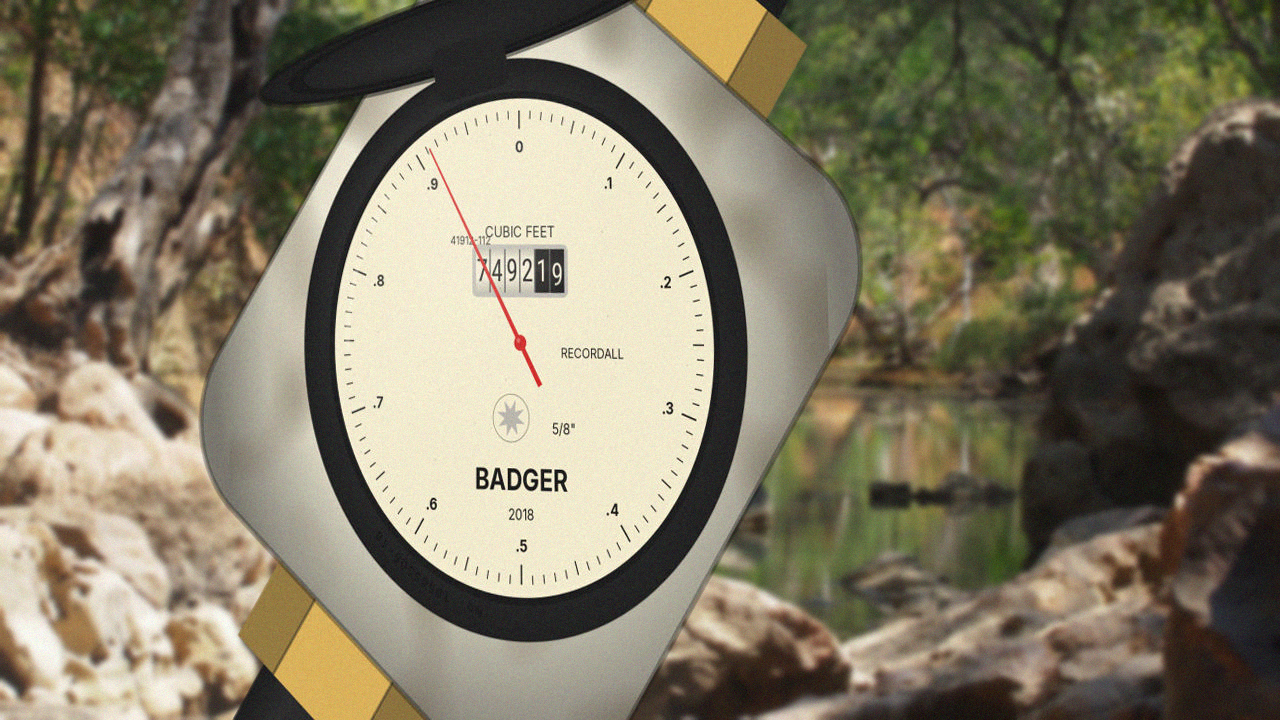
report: 749218.91 (ft³)
